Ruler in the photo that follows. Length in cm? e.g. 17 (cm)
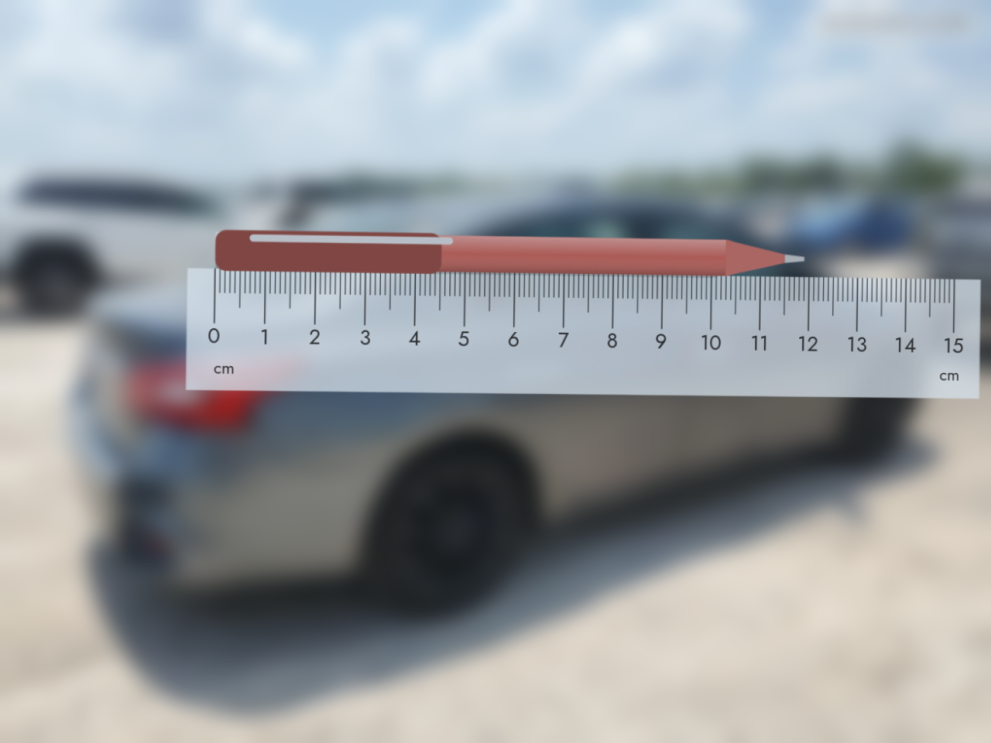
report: 11.9 (cm)
